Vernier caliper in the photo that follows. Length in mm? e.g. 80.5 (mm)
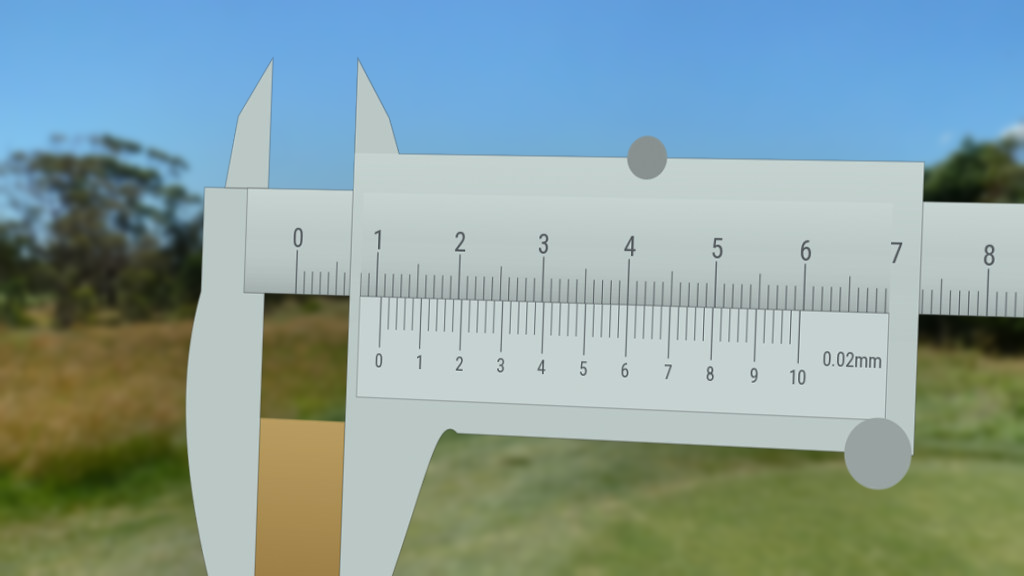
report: 10.6 (mm)
